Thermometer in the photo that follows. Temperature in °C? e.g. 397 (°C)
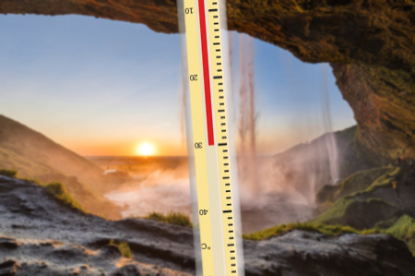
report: 30 (°C)
